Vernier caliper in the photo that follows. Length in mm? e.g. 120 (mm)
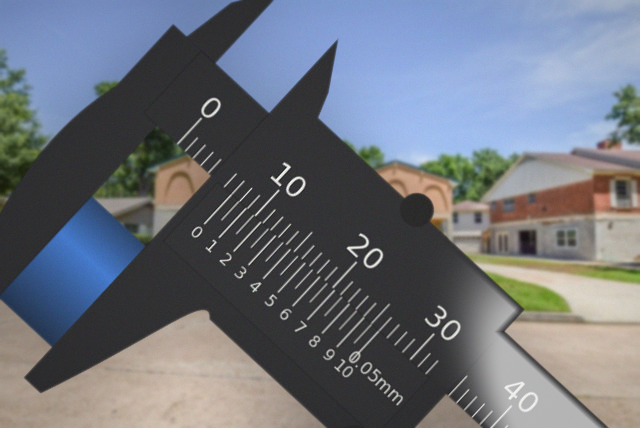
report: 7.0 (mm)
